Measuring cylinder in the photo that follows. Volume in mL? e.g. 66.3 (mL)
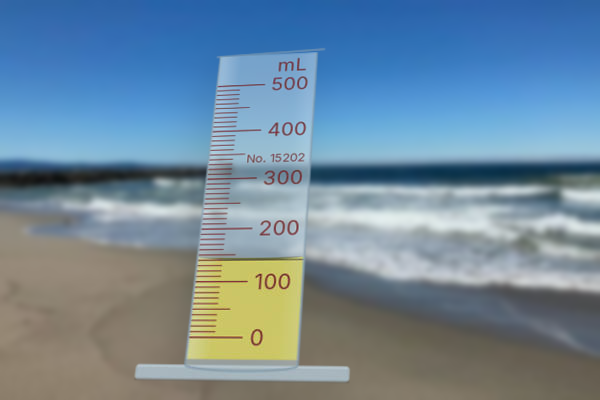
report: 140 (mL)
